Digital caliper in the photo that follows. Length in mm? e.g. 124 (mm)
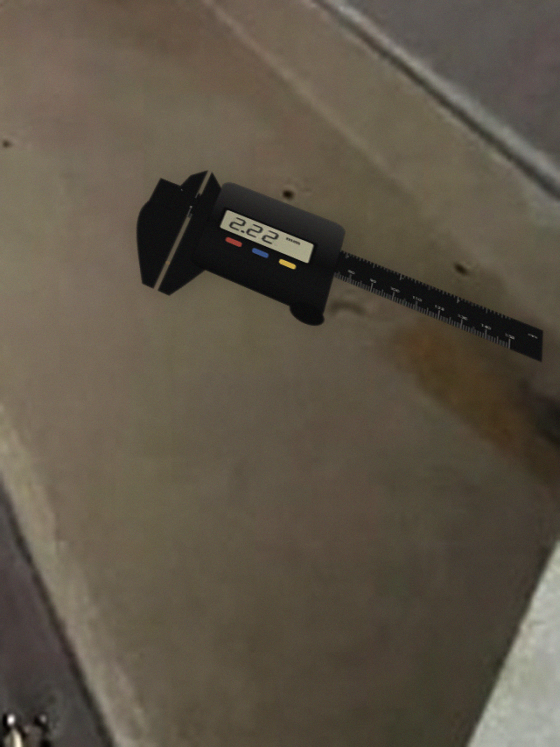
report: 2.22 (mm)
